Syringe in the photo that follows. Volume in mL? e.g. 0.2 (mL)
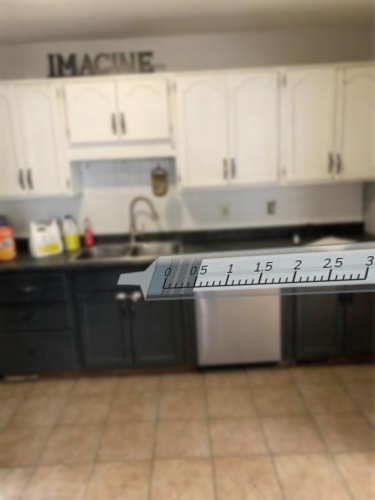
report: 0 (mL)
